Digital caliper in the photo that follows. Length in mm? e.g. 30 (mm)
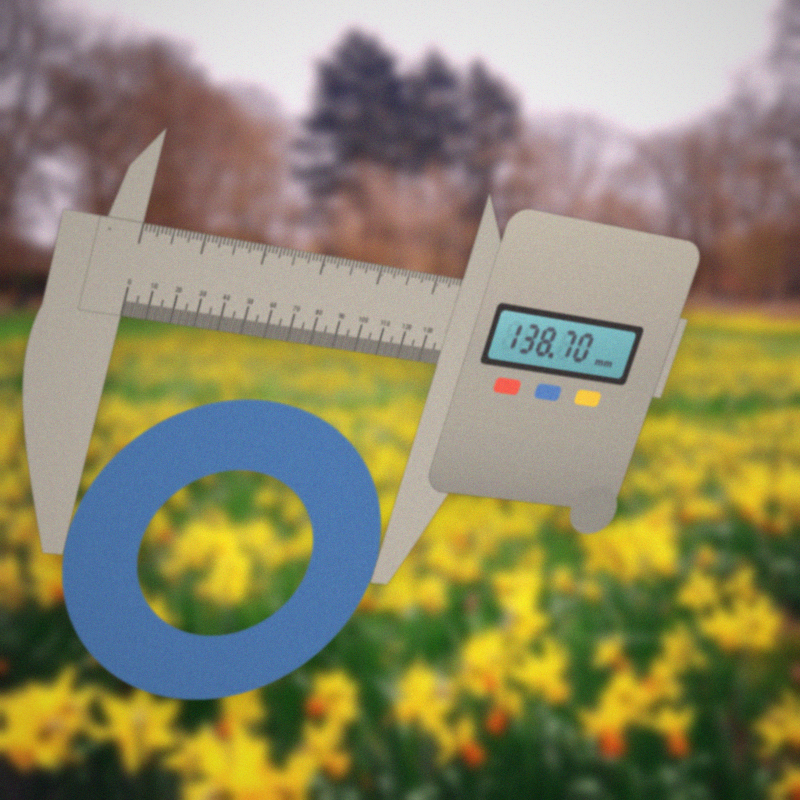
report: 138.70 (mm)
